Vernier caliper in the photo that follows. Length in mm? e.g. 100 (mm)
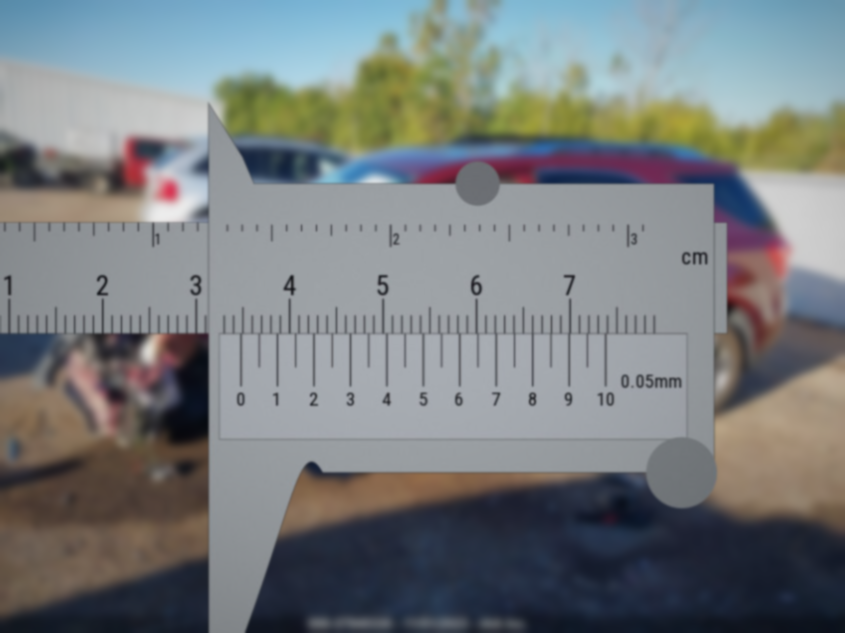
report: 34.8 (mm)
